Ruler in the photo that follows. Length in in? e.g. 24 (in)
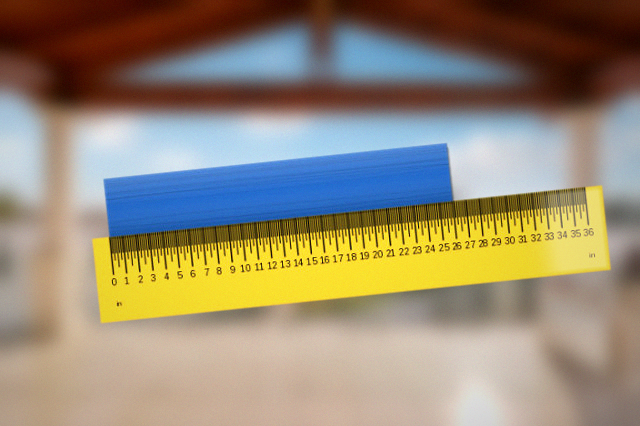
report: 26 (in)
